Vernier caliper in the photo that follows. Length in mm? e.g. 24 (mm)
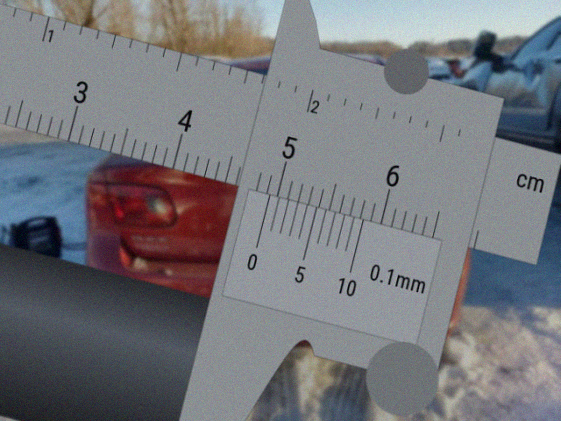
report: 49.3 (mm)
